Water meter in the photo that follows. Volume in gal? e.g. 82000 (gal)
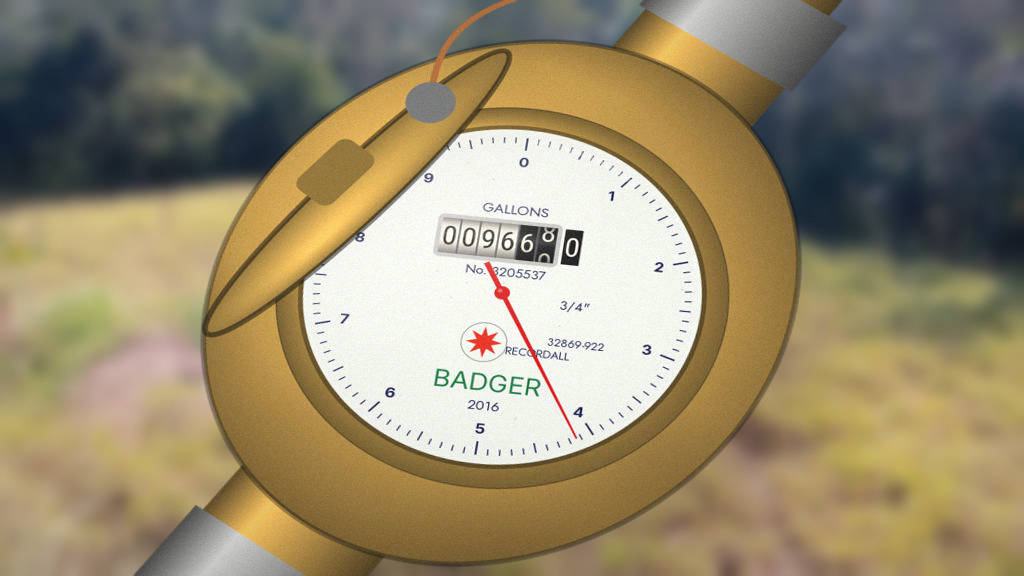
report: 96684.1 (gal)
